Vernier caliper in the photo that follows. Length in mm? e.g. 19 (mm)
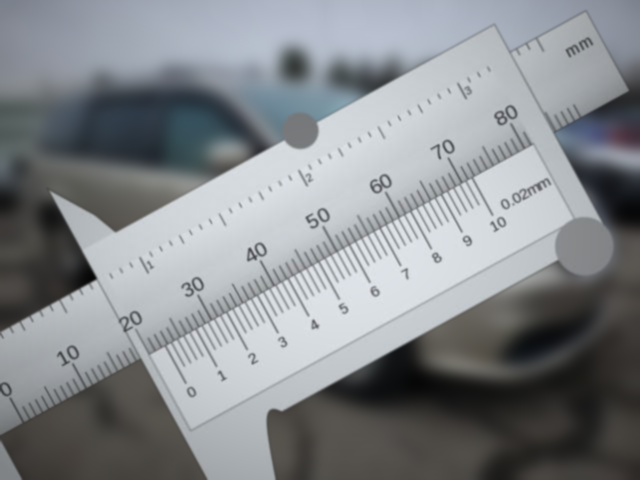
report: 22.6 (mm)
